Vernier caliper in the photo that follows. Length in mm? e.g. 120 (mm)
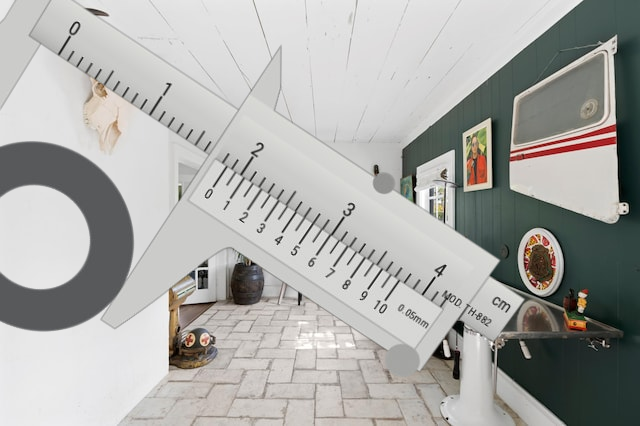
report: 18.5 (mm)
